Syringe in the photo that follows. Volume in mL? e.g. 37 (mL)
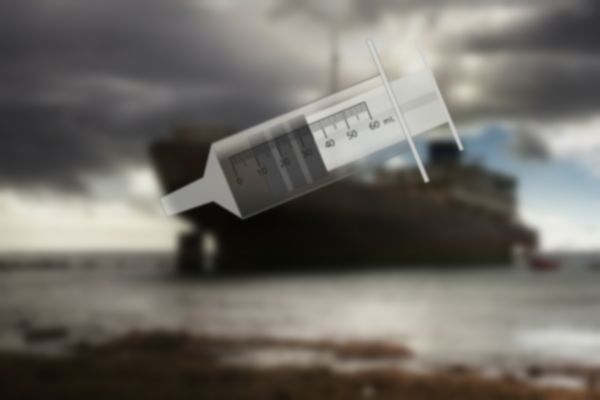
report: 10 (mL)
